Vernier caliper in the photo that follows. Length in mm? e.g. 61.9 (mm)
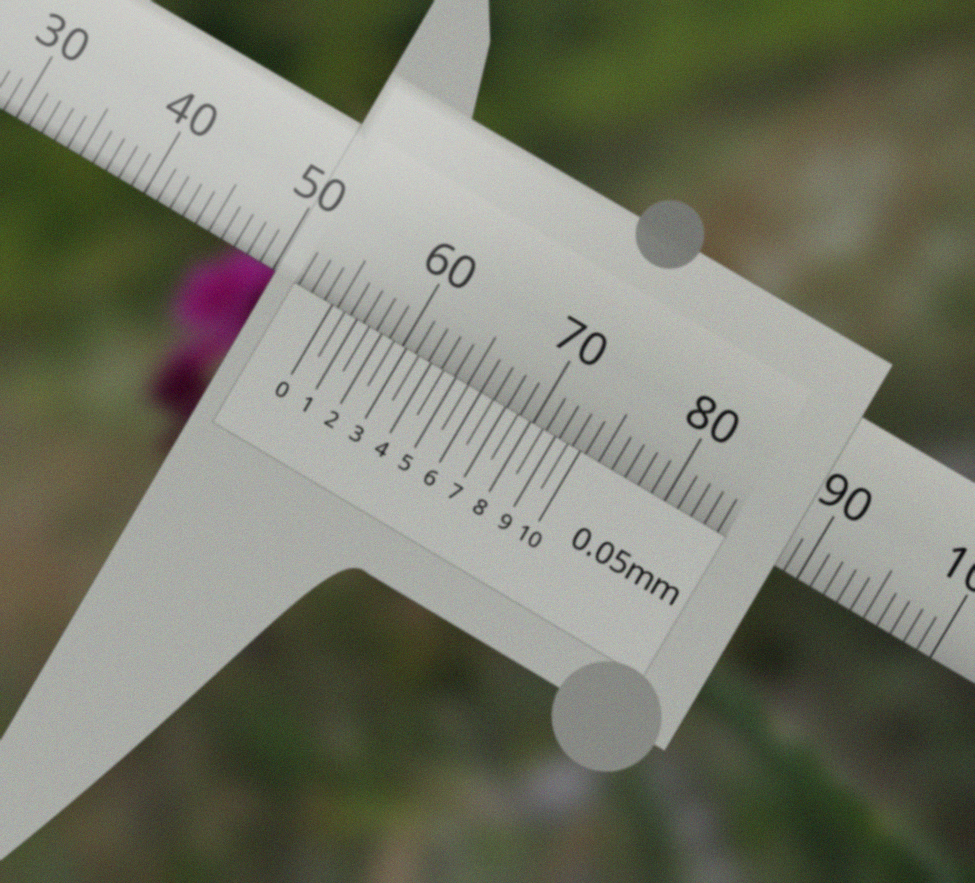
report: 54.6 (mm)
